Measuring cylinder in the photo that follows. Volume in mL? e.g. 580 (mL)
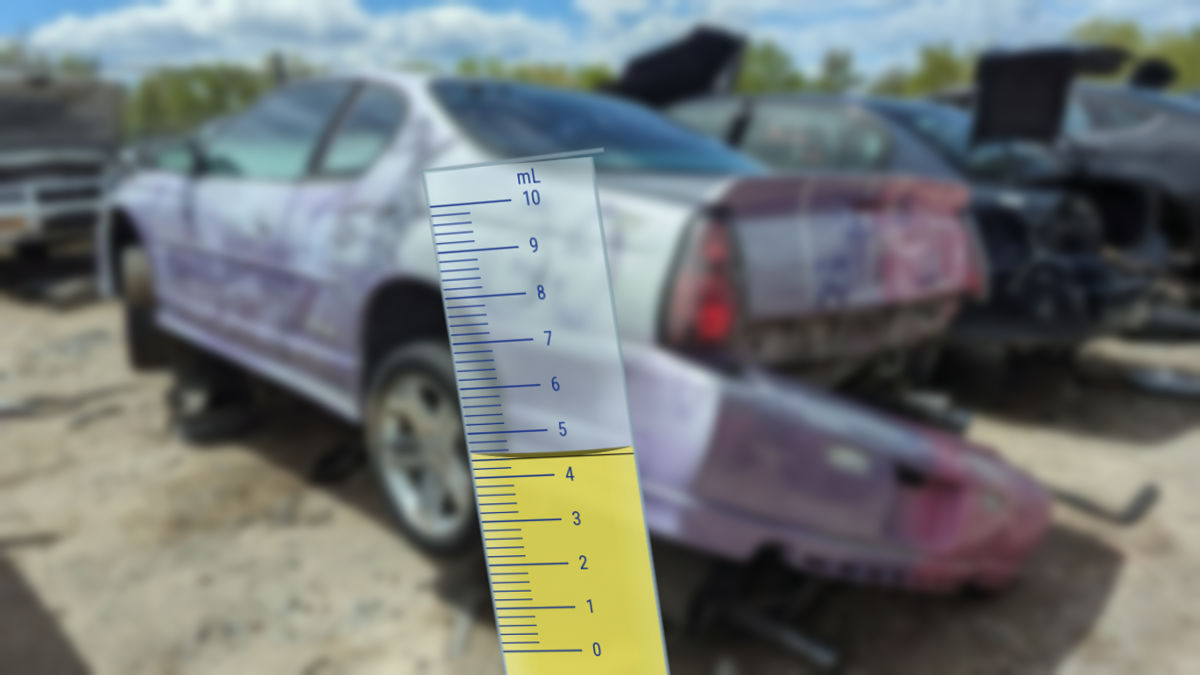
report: 4.4 (mL)
